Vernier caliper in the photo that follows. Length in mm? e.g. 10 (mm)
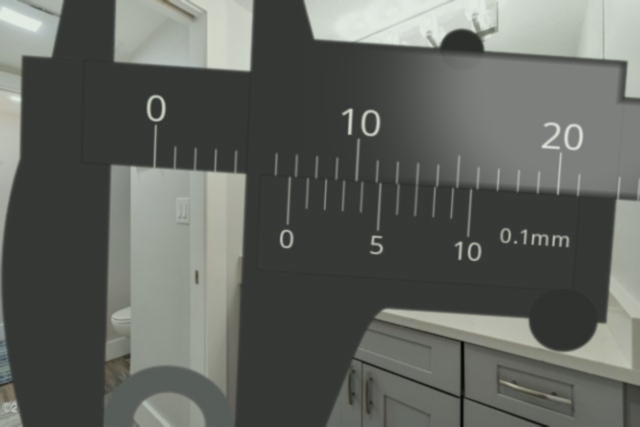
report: 6.7 (mm)
